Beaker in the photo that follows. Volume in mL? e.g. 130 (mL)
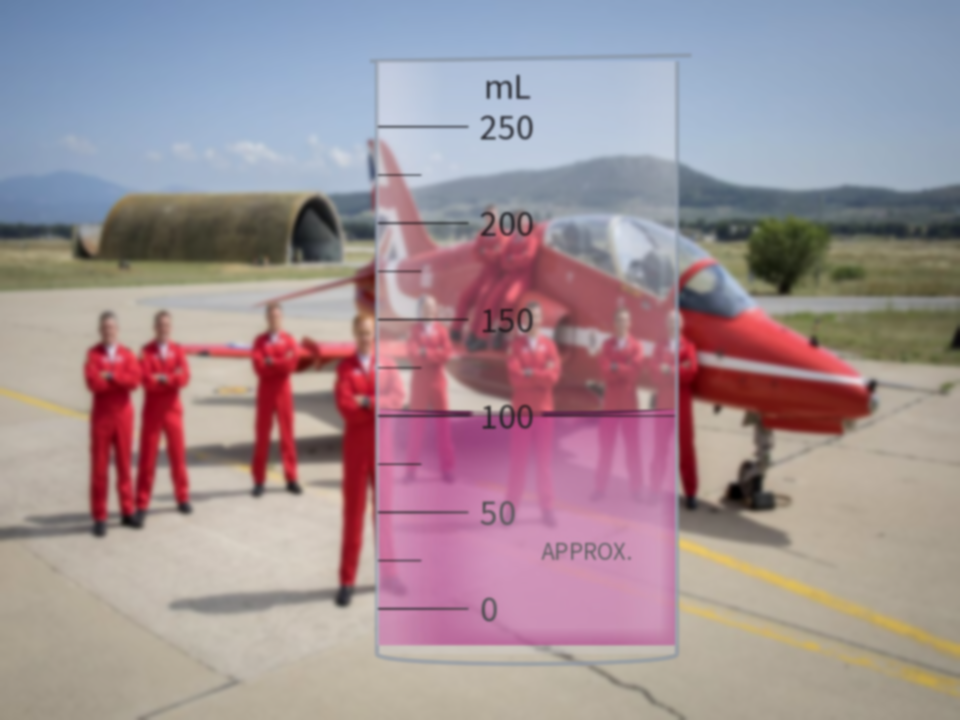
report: 100 (mL)
